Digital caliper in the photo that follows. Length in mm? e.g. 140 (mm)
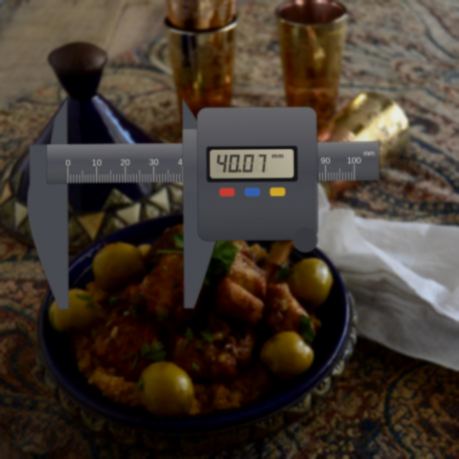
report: 40.07 (mm)
